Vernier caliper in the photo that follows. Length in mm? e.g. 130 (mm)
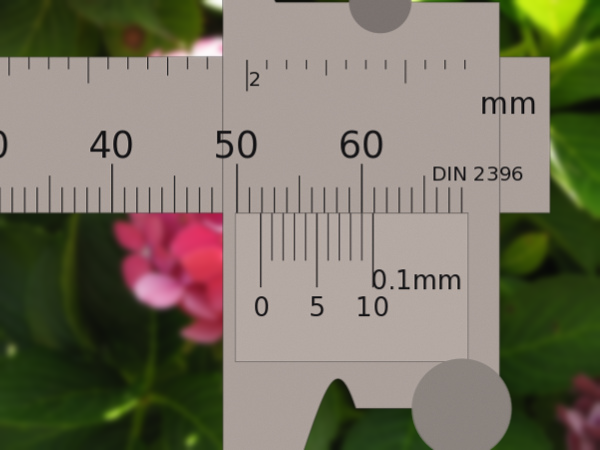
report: 51.9 (mm)
